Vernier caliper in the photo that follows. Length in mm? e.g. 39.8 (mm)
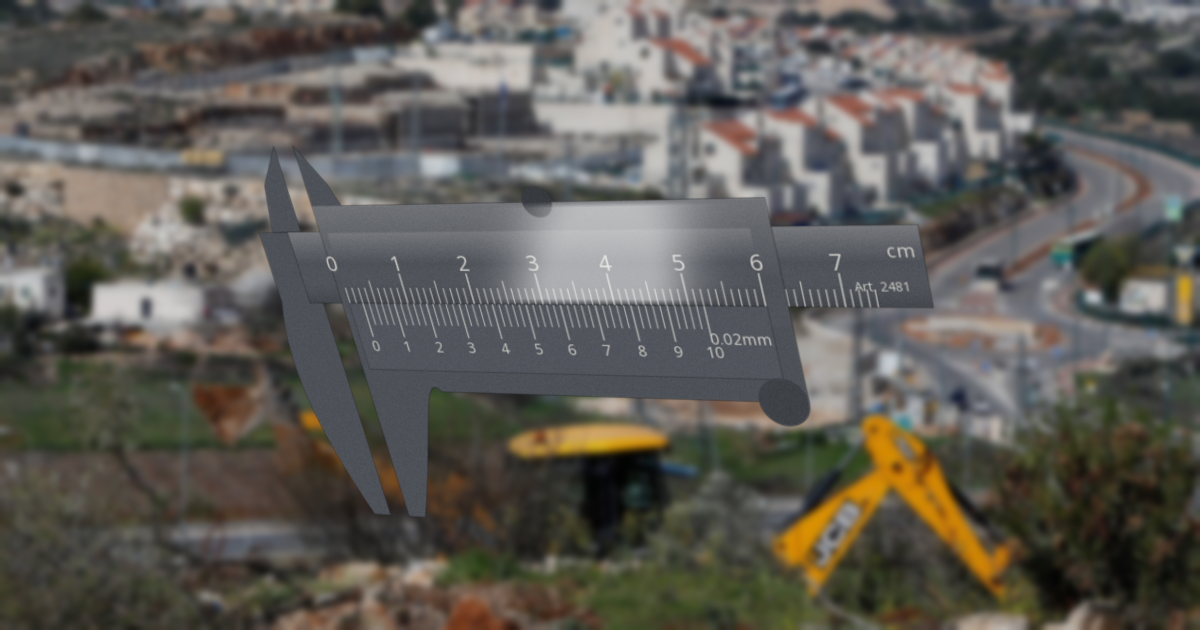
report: 3.0 (mm)
